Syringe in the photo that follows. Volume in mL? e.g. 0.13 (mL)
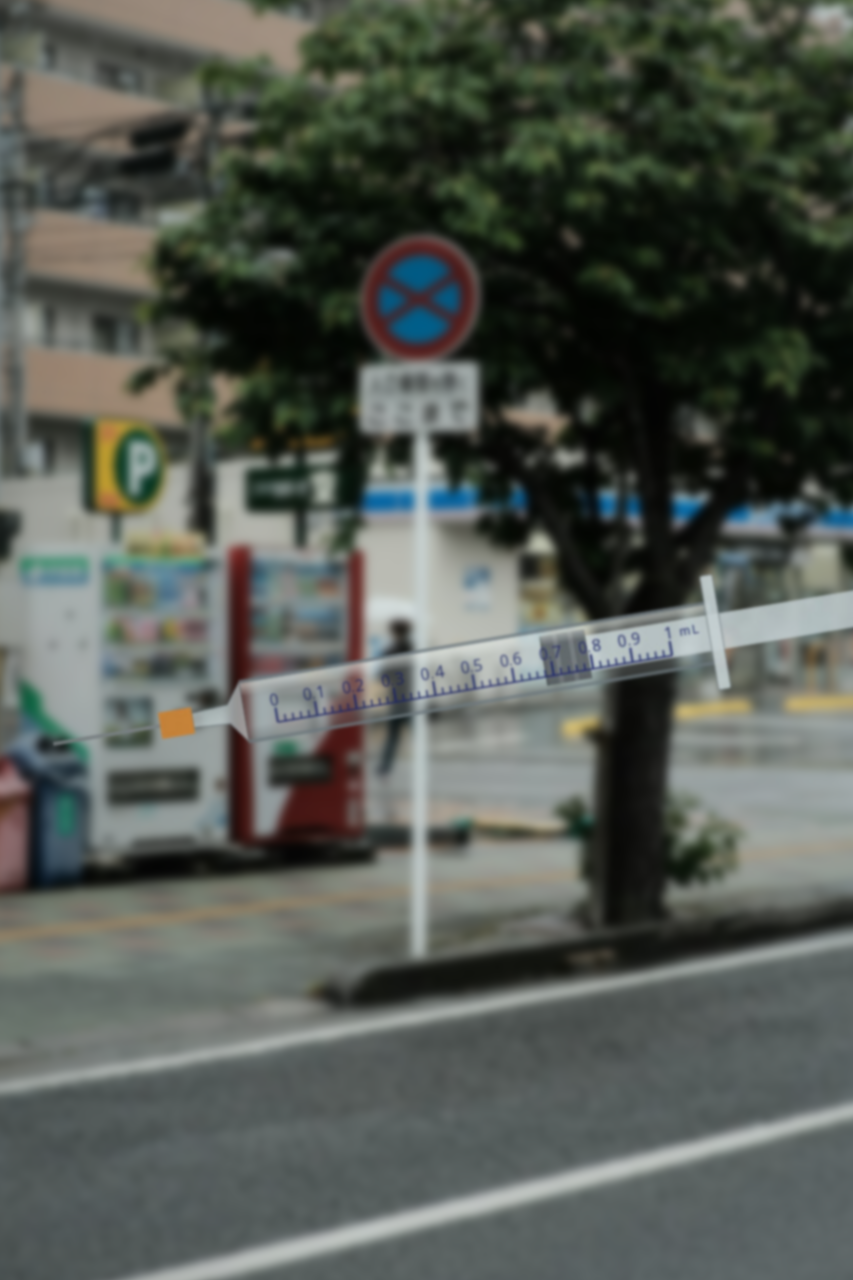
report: 0.68 (mL)
